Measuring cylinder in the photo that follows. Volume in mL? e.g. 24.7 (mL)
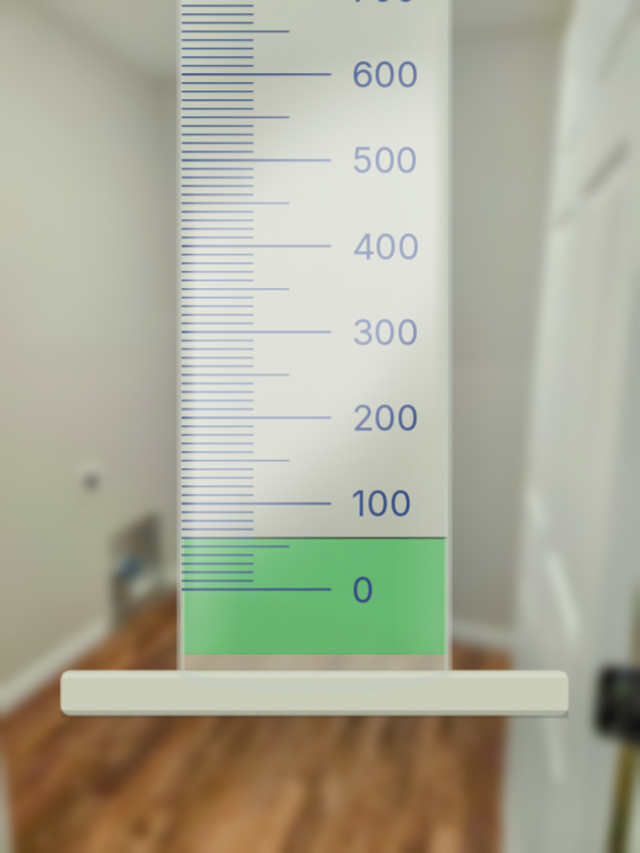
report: 60 (mL)
